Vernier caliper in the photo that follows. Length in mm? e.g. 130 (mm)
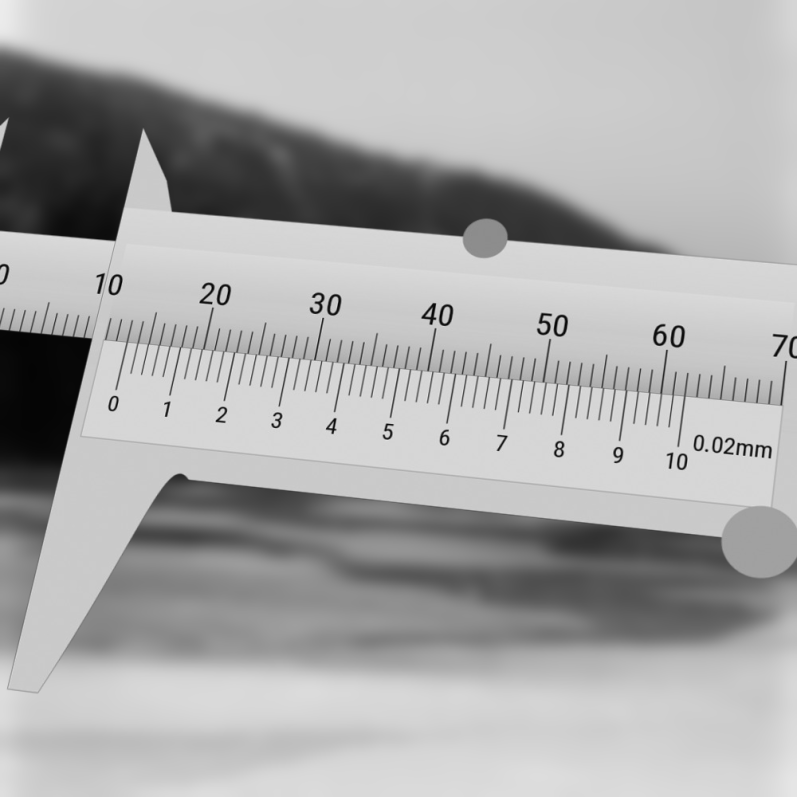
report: 13.0 (mm)
